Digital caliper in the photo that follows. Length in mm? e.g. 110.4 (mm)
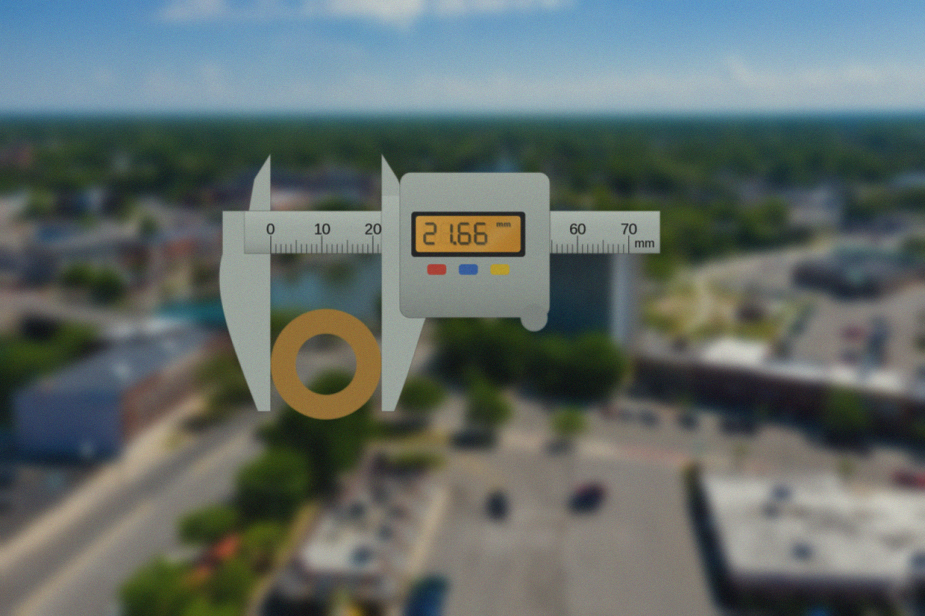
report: 21.66 (mm)
